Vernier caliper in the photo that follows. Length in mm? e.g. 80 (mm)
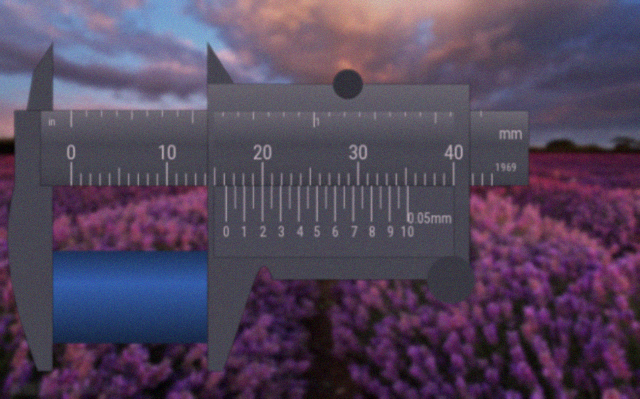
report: 16.2 (mm)
